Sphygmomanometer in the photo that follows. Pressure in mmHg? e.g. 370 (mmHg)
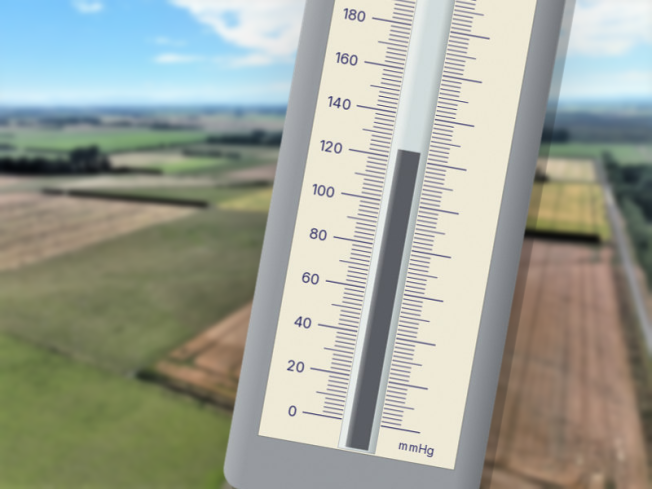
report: 124 (mmHg)
